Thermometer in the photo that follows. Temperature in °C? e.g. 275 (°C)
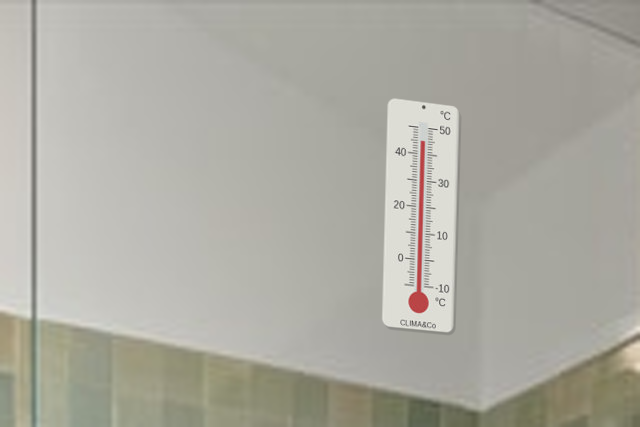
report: 45 (°C)
